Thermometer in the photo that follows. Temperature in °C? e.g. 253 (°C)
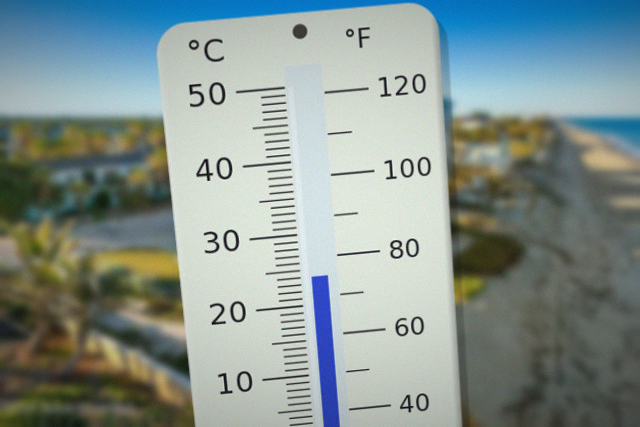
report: 24 (°C)
